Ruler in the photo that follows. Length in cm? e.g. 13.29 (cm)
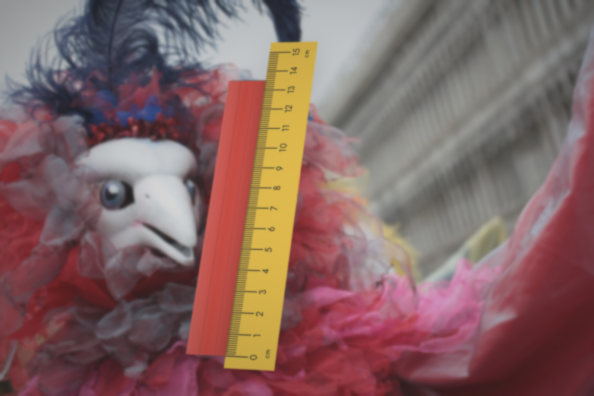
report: 13.5 (cm)
